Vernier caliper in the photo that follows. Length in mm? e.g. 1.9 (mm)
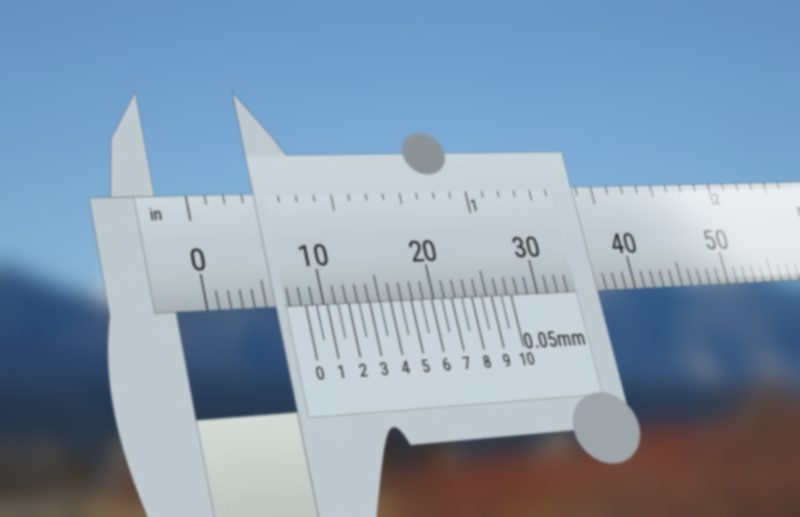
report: 8.4 (mm)
